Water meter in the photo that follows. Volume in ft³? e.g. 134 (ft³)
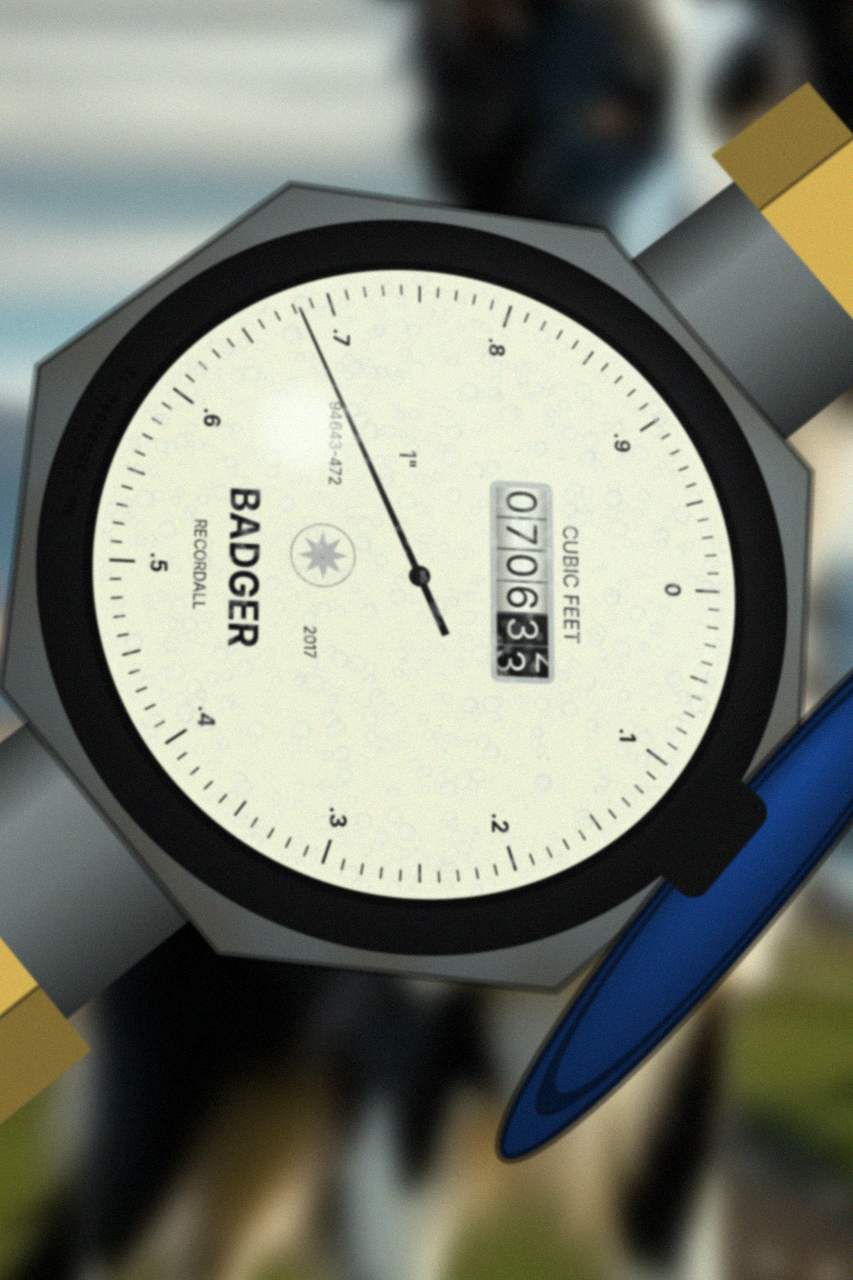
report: 70632.68 (ft³)
